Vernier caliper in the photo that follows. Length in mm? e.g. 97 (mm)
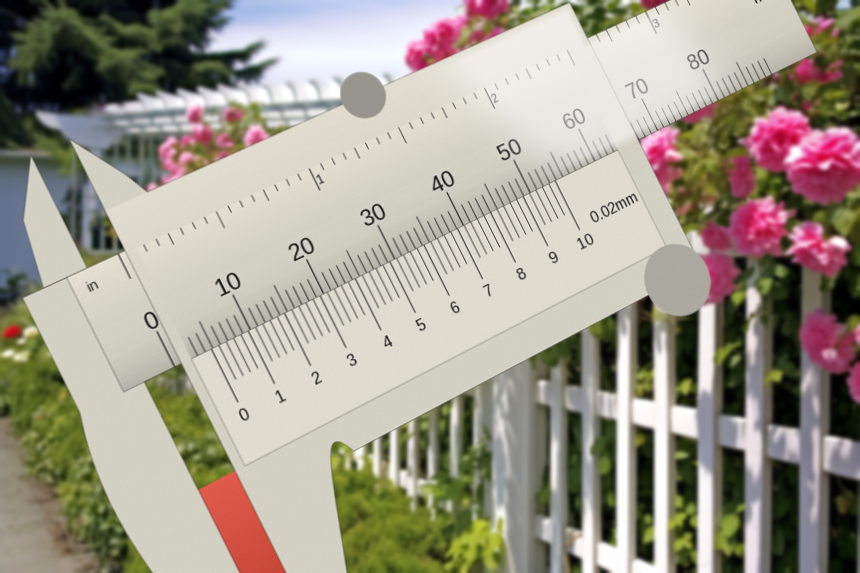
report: 4.8 (mm)
